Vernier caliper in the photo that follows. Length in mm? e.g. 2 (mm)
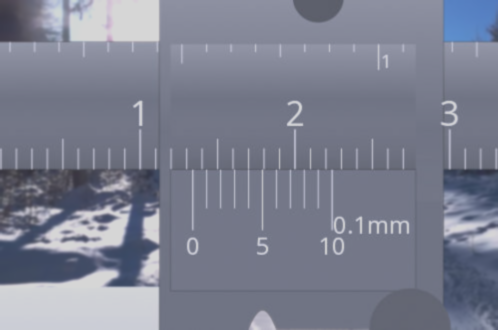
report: 13.4 (mm)
